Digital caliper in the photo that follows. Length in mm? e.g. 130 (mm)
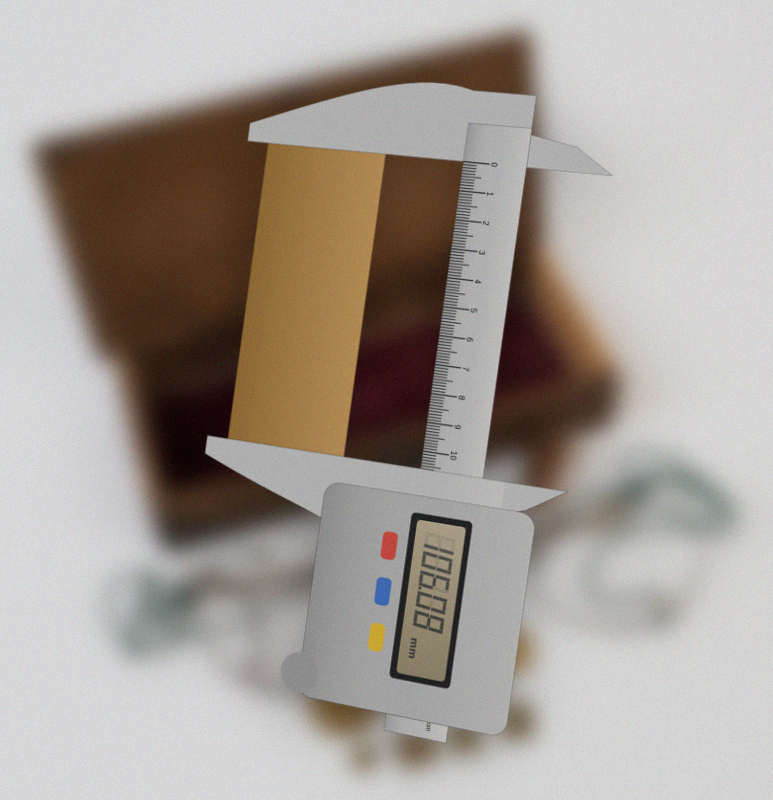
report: 106.08 (mm)
